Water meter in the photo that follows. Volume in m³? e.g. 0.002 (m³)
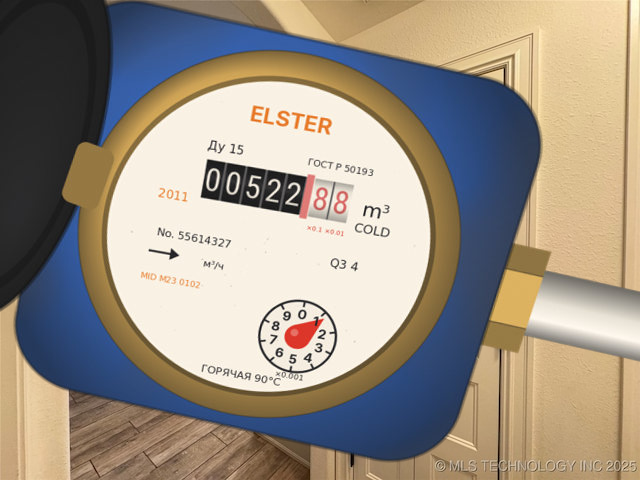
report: 522.881 (m³)
